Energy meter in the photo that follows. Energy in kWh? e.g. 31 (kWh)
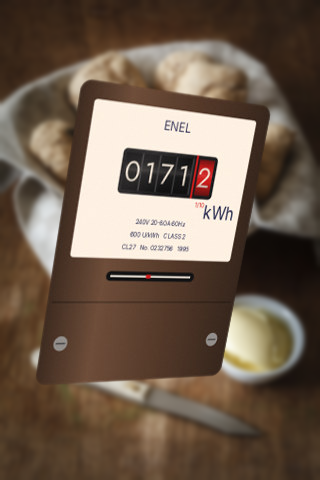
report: 171.2 (kWh)
